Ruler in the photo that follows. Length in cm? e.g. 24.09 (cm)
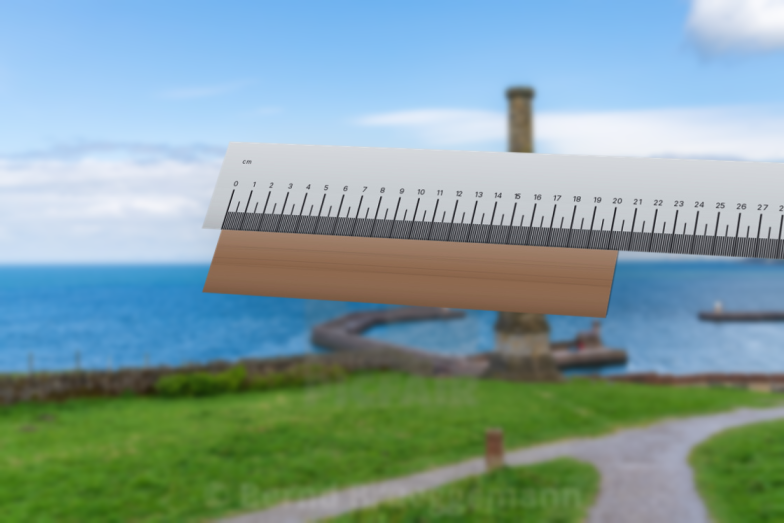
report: 20.5 (cm)
